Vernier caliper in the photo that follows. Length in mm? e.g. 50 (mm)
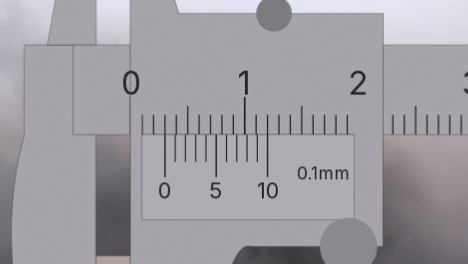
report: 3.0 (mm)
